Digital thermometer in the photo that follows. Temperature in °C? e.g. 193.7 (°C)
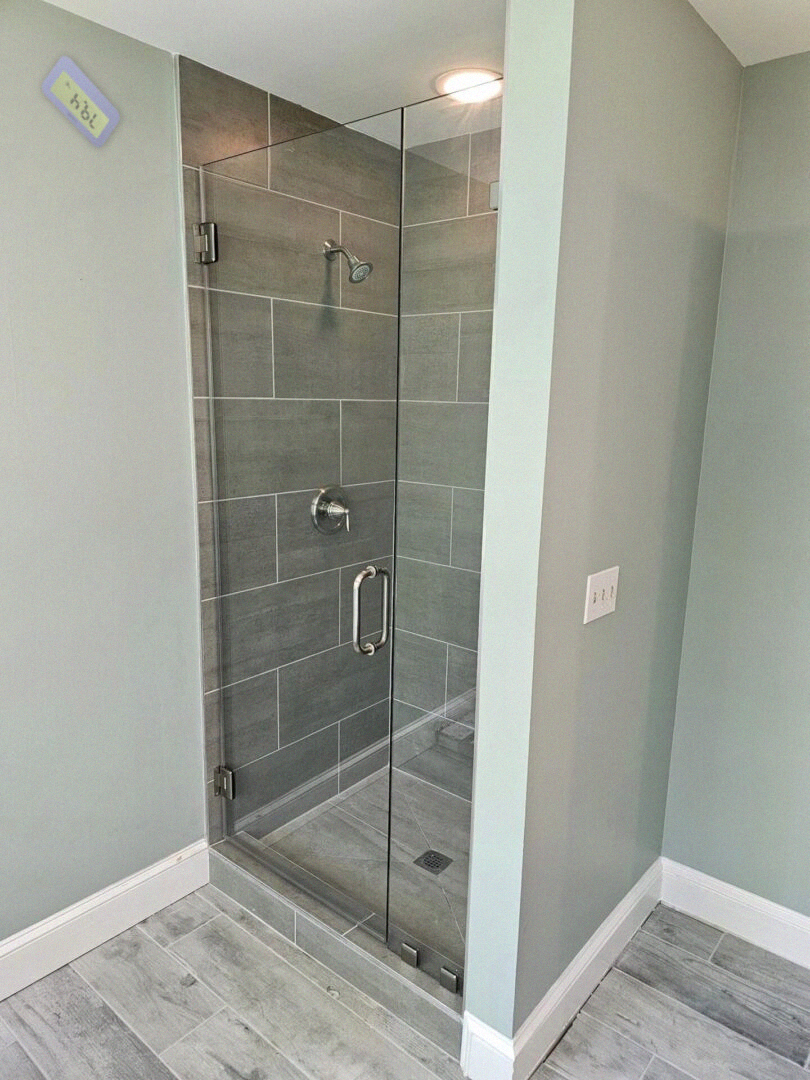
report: 79.4 (°C)
